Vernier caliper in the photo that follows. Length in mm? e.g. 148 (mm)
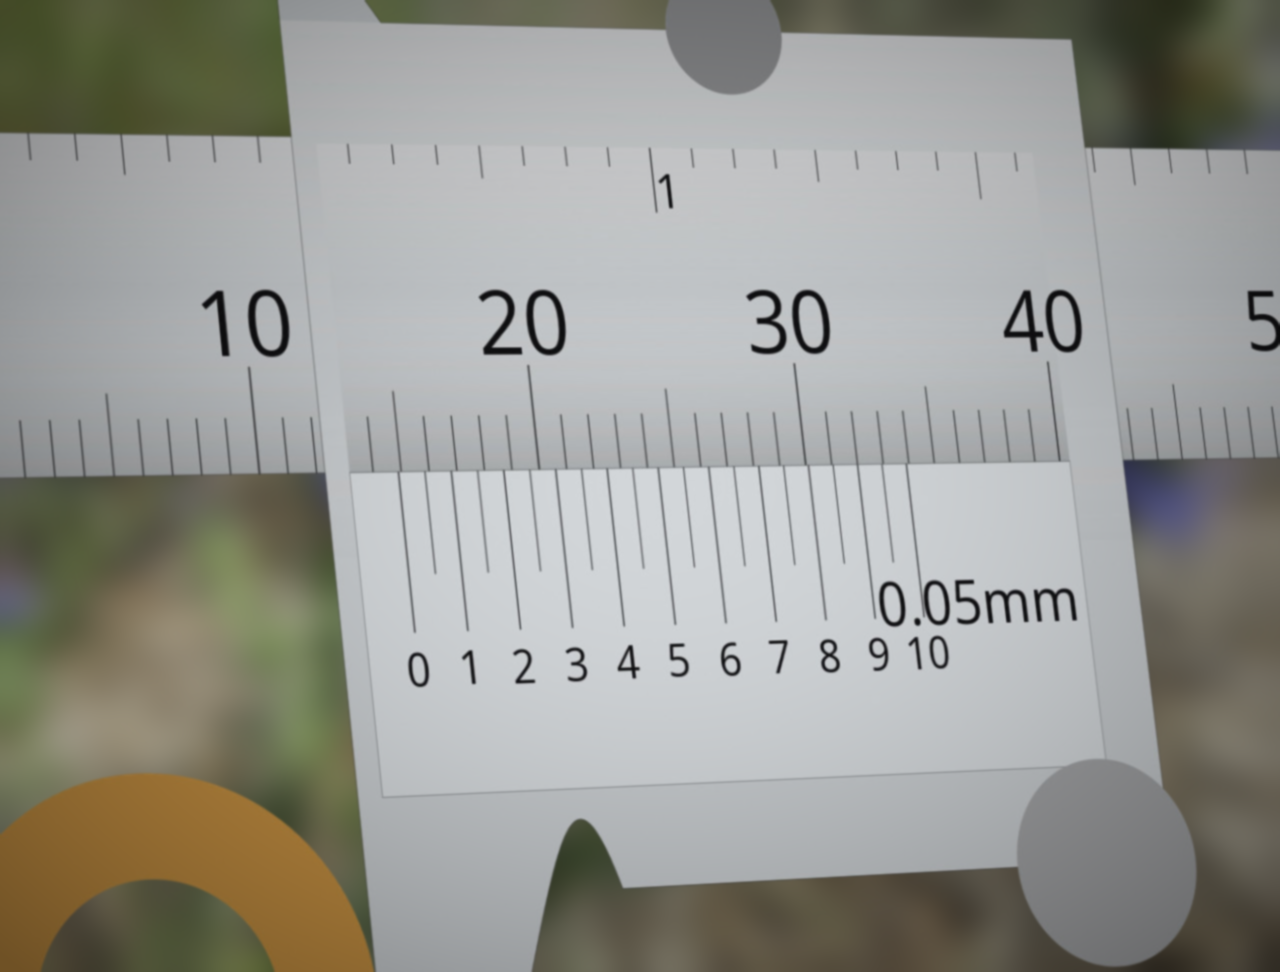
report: 14.9 (mm)
